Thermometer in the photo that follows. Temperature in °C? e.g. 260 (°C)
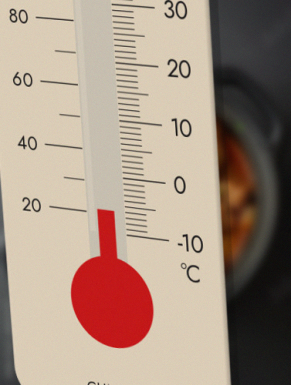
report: -6 (°C)
